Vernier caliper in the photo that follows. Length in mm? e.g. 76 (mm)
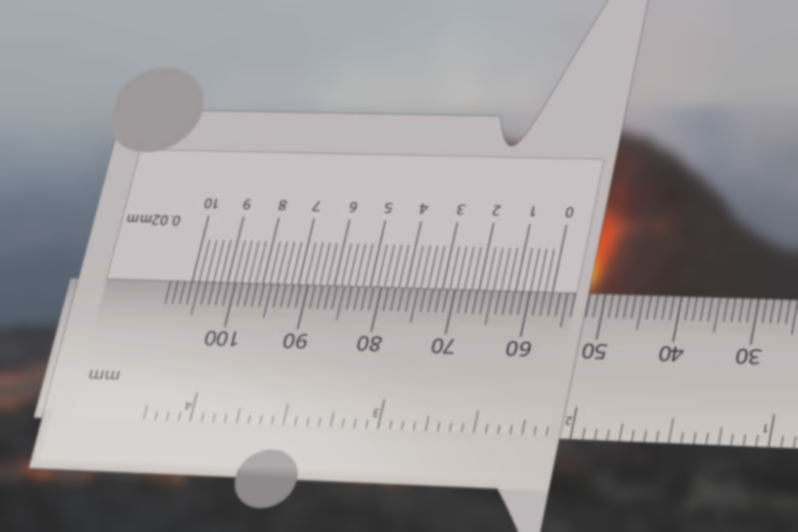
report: 57.0 (mm)
